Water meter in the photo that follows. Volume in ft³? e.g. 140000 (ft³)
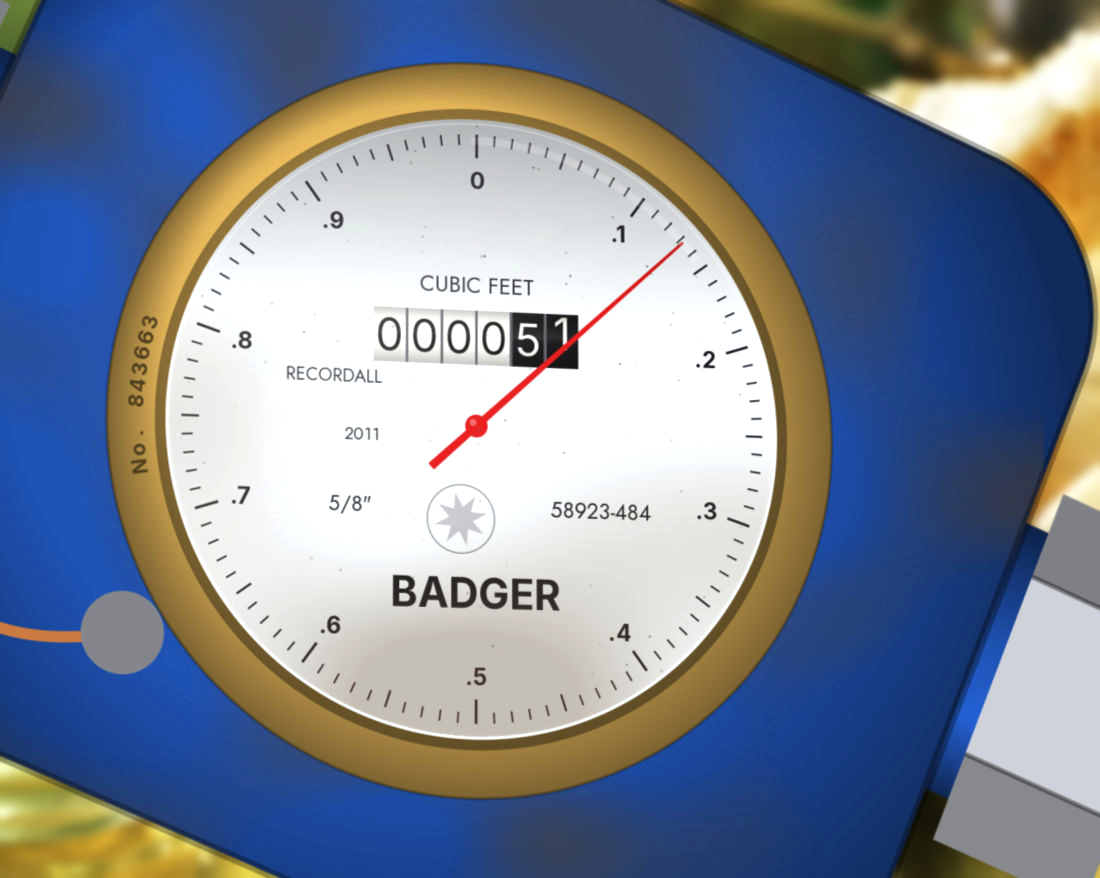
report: 51.13 (ft³)
